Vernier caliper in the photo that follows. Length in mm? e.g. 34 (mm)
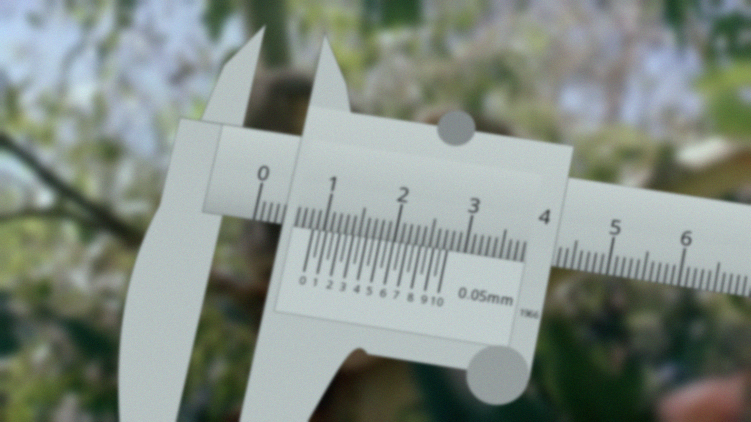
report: 8.5 (mm)
